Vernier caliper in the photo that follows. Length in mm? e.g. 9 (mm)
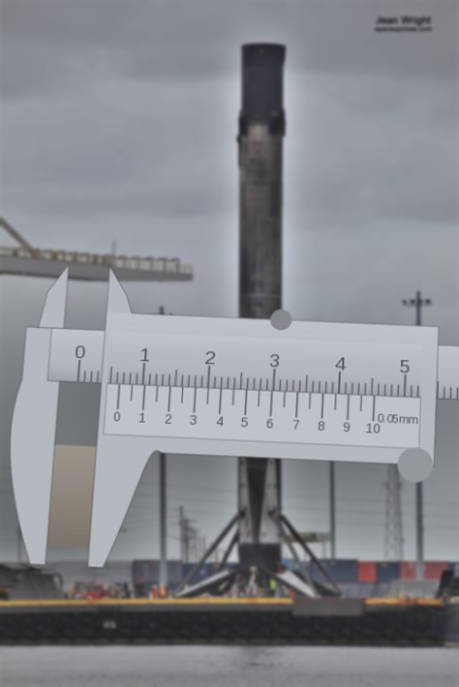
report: 6.4 (mm)
